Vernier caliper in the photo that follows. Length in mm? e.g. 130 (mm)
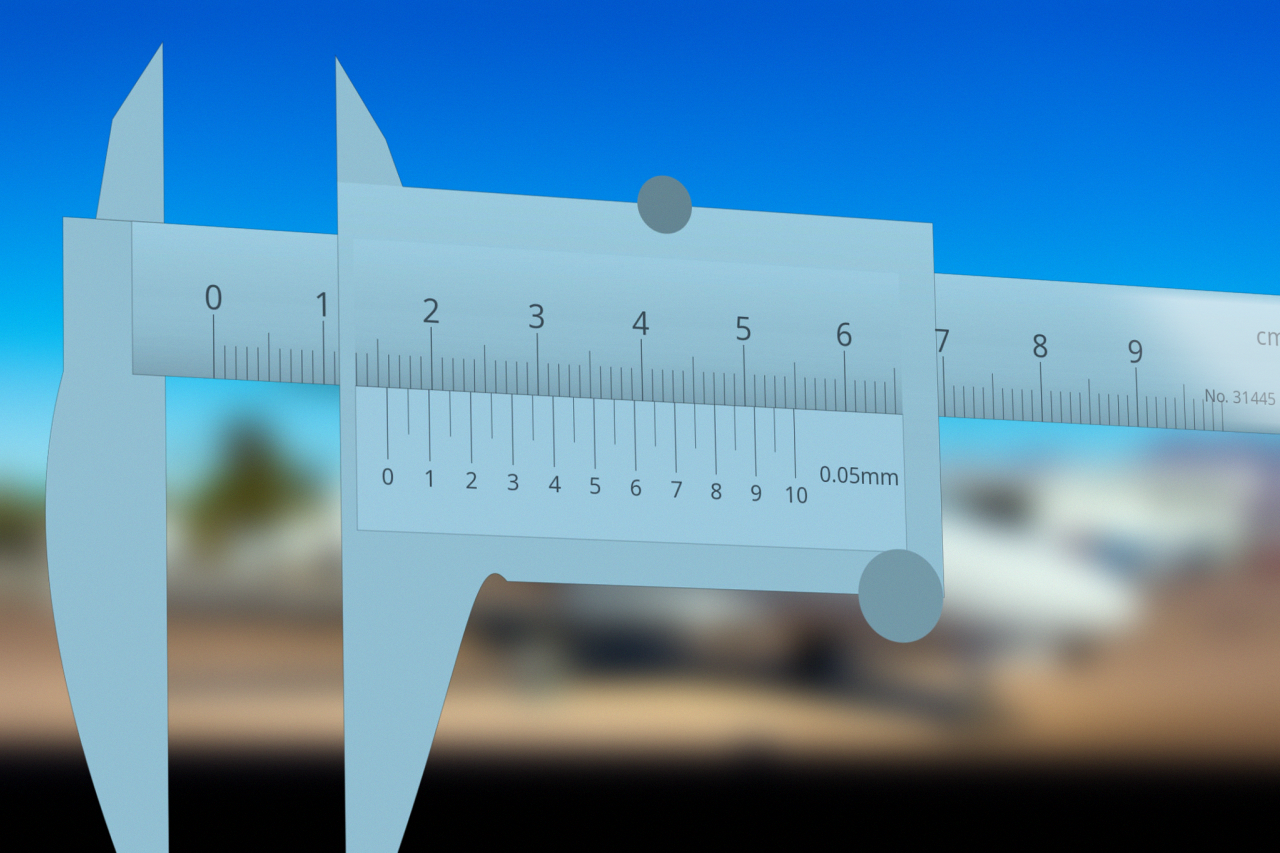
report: 15.8 (mm)
